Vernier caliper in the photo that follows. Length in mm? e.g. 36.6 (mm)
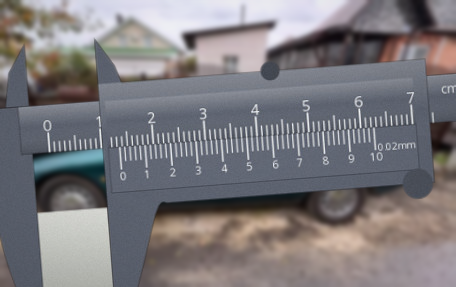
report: 13.5 (mm)
